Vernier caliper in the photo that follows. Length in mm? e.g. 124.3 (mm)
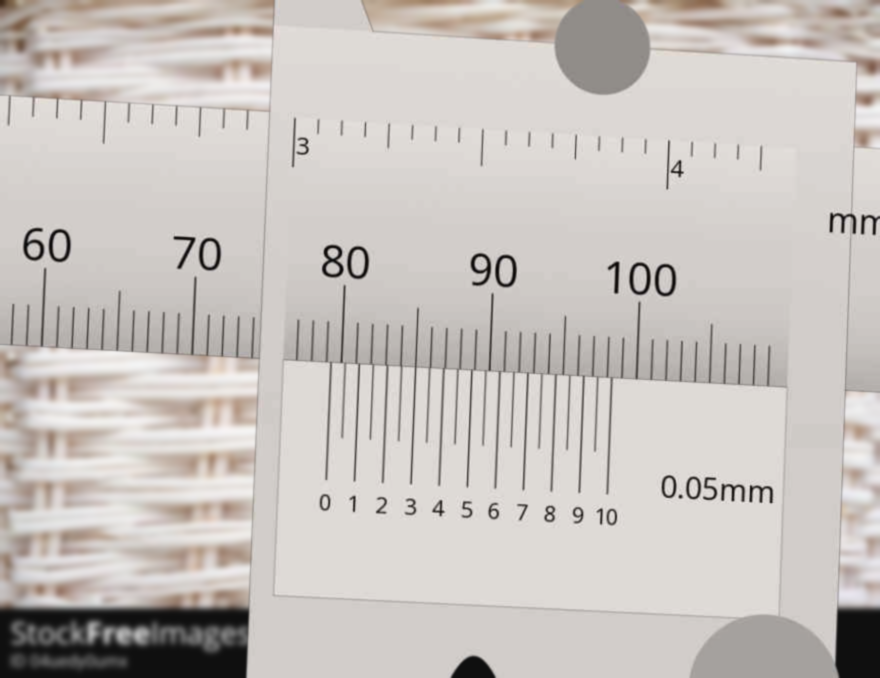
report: 79.3 (mm)
